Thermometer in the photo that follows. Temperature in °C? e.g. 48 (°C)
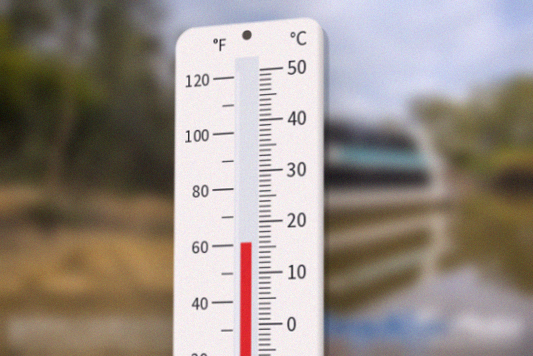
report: 16 (°C)
